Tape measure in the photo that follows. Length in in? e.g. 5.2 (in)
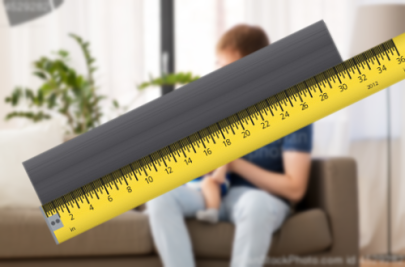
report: 31 (in)
